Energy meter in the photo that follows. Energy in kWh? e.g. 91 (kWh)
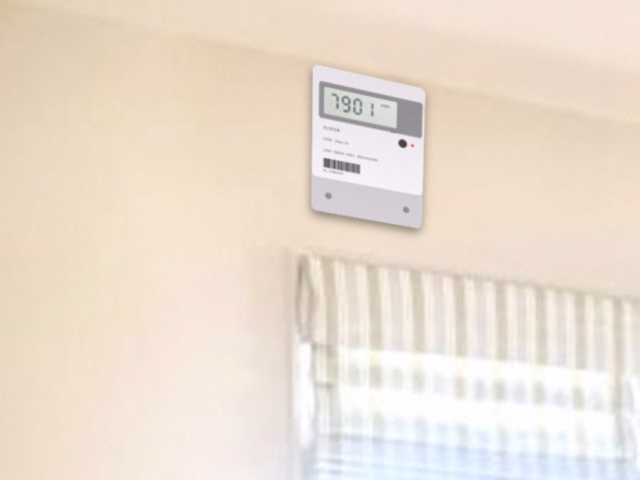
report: 7901 (kWh)
